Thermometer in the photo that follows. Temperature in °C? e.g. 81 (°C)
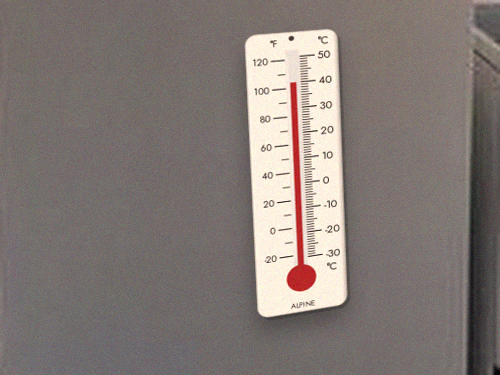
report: 40 (°C)
